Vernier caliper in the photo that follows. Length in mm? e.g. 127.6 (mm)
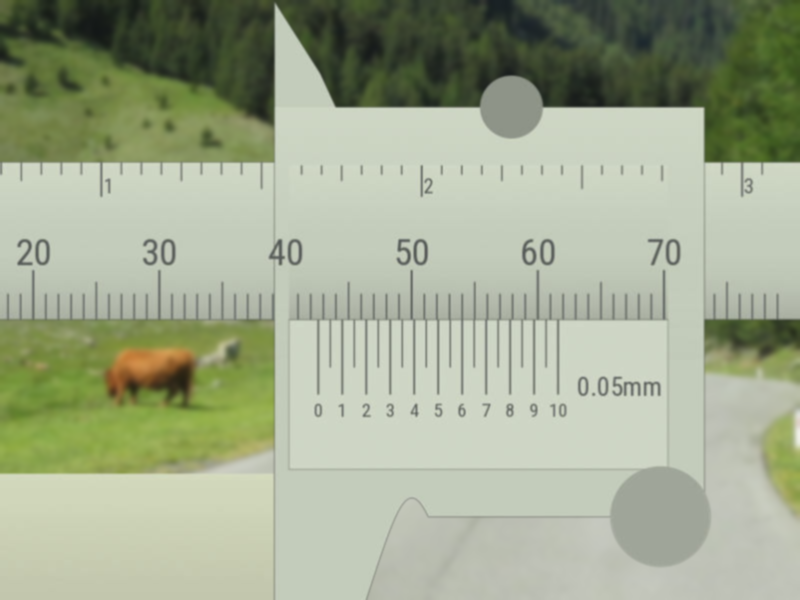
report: 42.6 (mm)
